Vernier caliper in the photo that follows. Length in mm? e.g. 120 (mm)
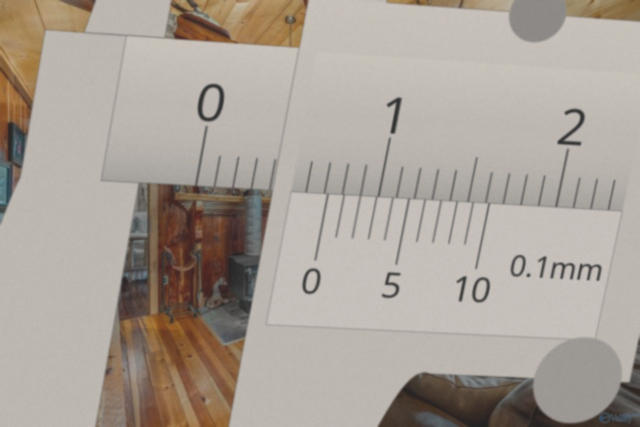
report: 7.2 (mm)
